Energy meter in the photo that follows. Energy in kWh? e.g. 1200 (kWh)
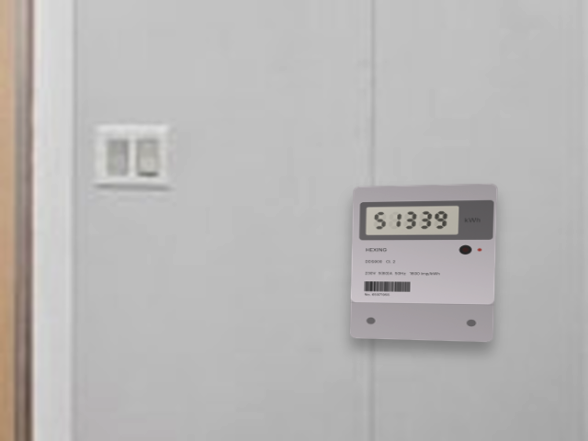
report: 51339 (kWh)
